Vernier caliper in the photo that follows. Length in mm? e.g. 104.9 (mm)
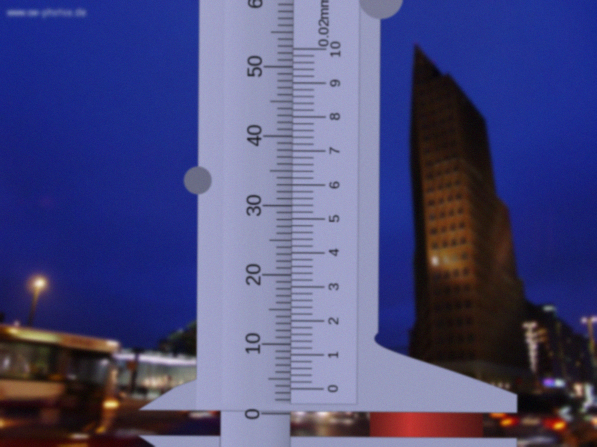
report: 3.6 (mm)
